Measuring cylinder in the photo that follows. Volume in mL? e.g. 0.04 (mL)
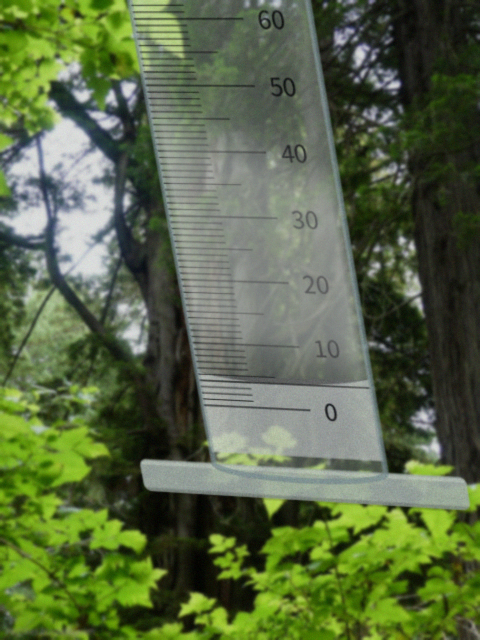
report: 4 (mL)
